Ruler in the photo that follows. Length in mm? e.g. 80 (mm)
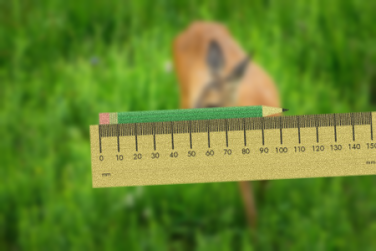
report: 105 (mm)
